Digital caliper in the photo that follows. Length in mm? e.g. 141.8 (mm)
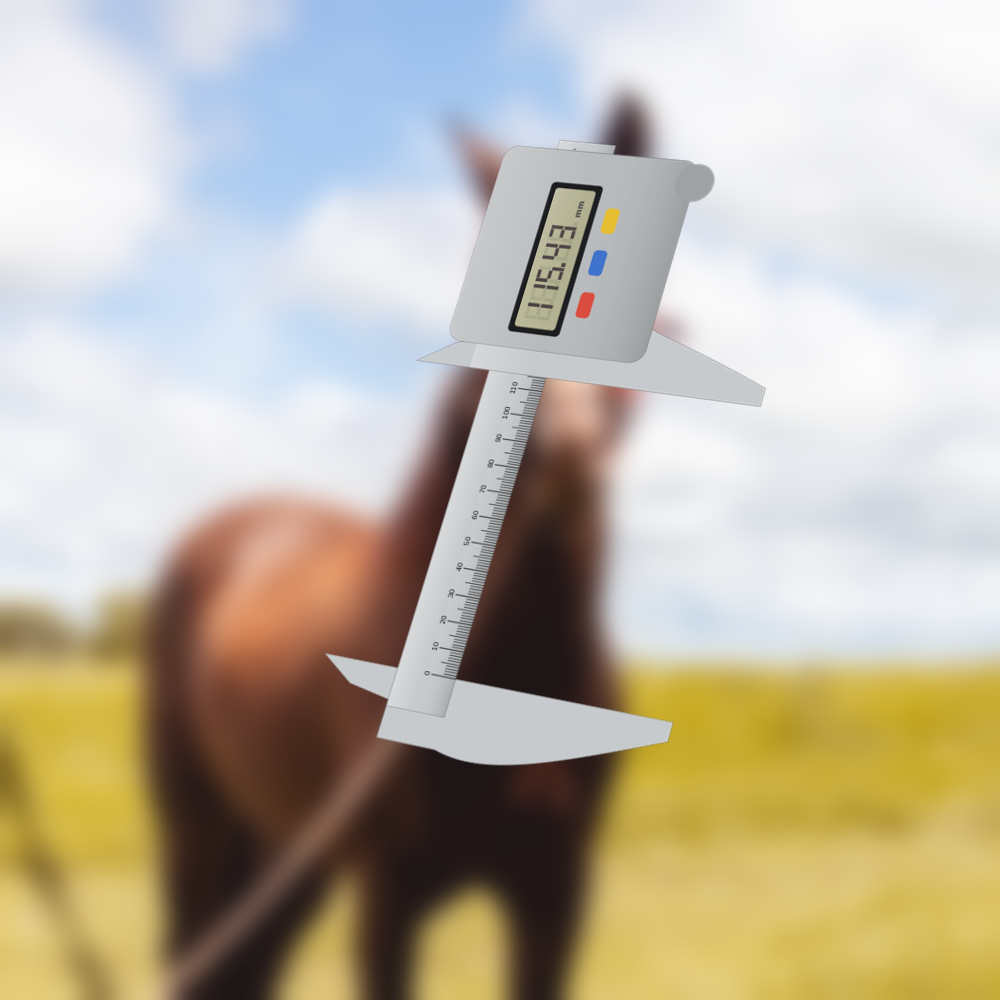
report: 115.43 (mm)
